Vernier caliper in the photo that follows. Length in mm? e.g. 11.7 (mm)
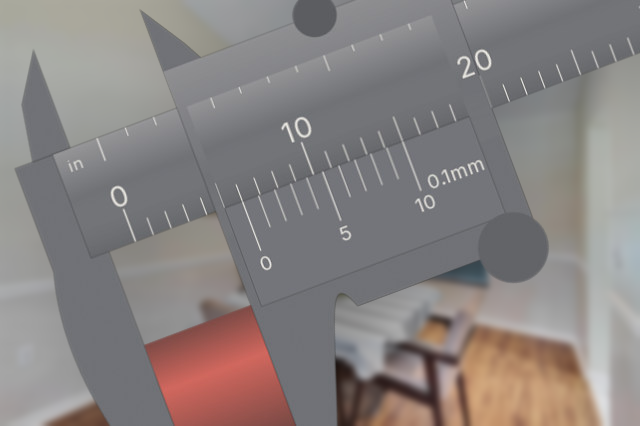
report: 6.0 (mm)
